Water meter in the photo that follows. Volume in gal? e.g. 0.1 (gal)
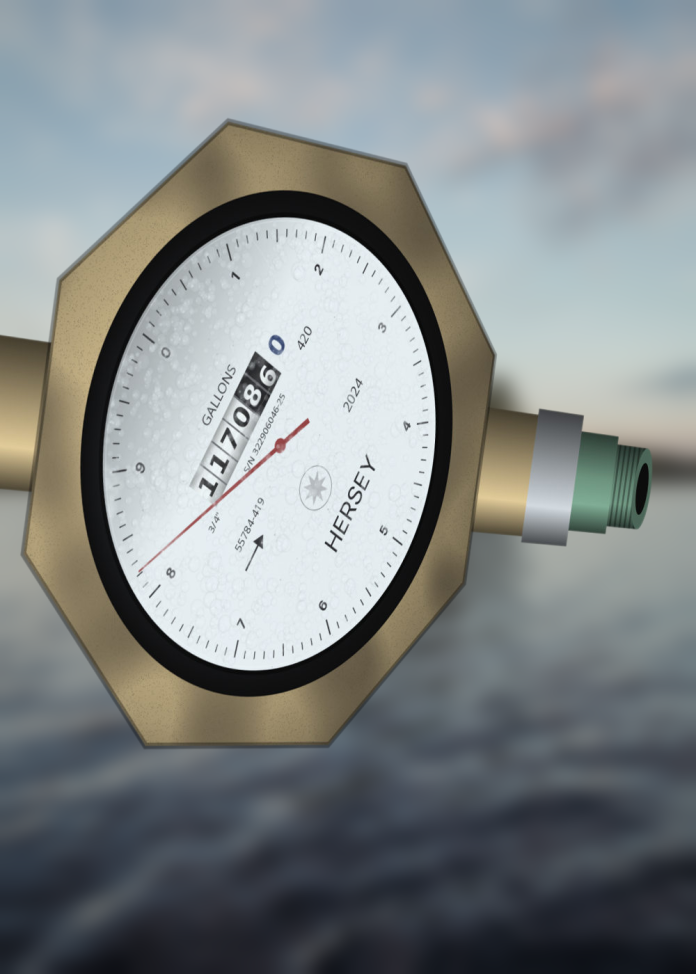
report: 1170858.2 (gal)
